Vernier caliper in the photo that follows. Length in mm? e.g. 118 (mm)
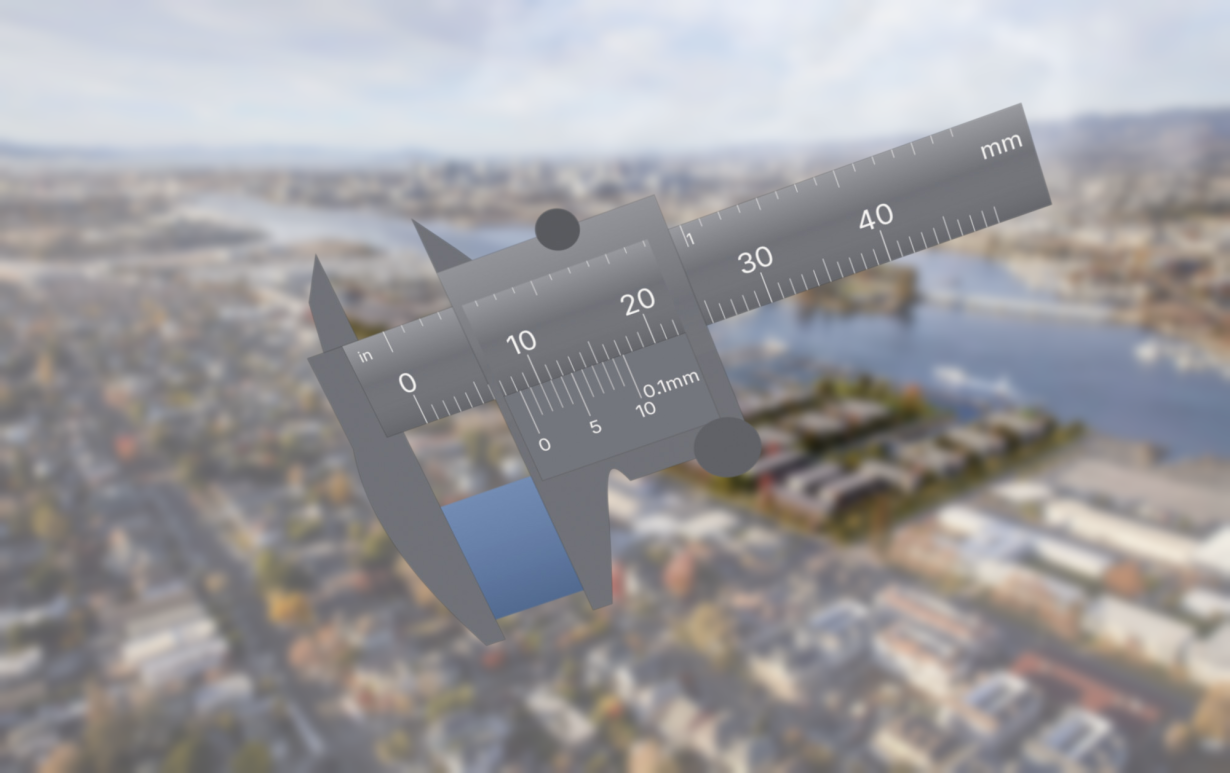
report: 8.2 (mm)
